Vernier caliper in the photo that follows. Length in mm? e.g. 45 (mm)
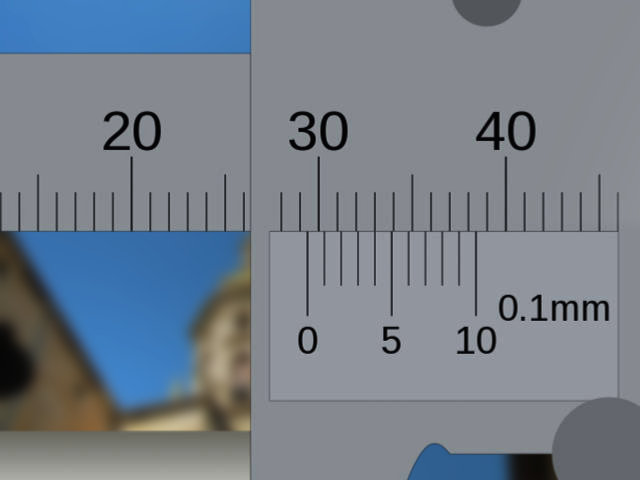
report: 29.4 (mm)
